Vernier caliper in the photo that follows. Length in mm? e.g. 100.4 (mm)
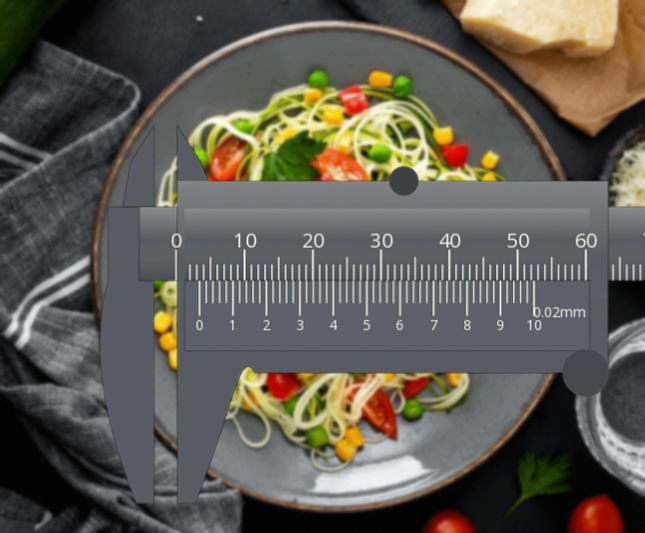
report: 3.4 (mm)
